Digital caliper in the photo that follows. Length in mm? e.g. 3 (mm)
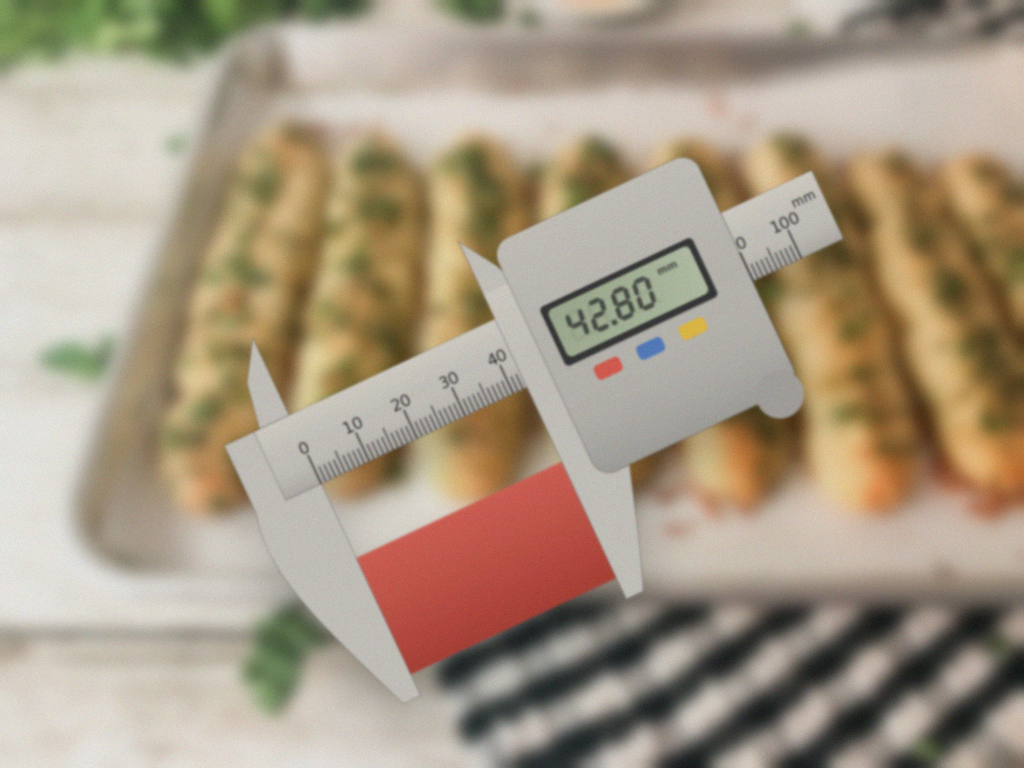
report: 42.80 (mm)
